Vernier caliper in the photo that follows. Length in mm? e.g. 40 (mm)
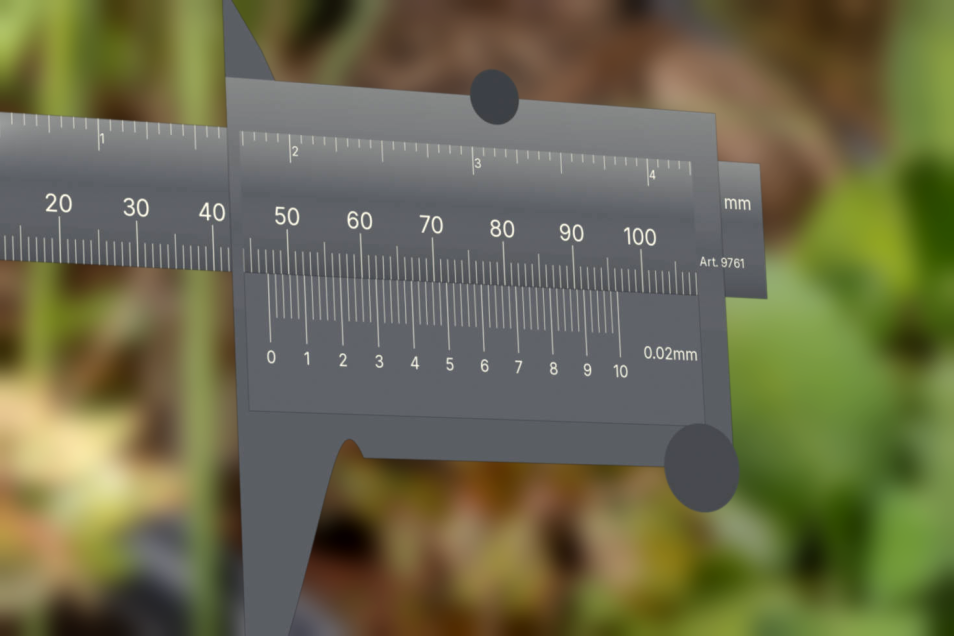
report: 47.2 (mm)
